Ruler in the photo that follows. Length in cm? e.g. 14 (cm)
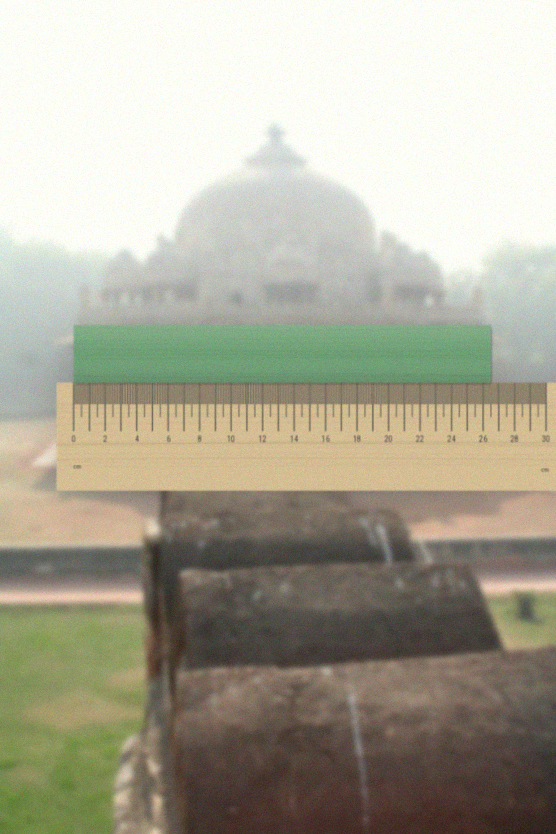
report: 26.5 (cm)
